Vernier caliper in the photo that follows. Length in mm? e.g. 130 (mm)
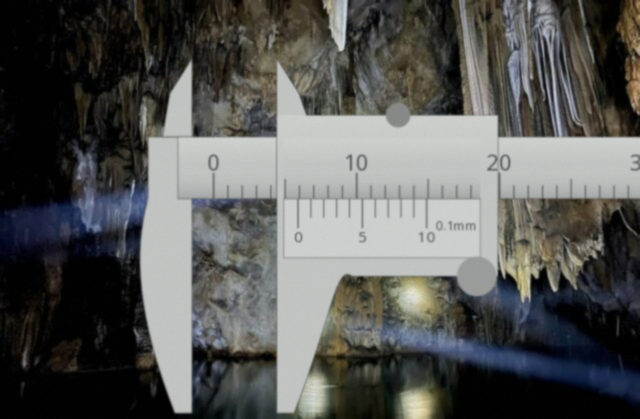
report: 5.9 (mm)
